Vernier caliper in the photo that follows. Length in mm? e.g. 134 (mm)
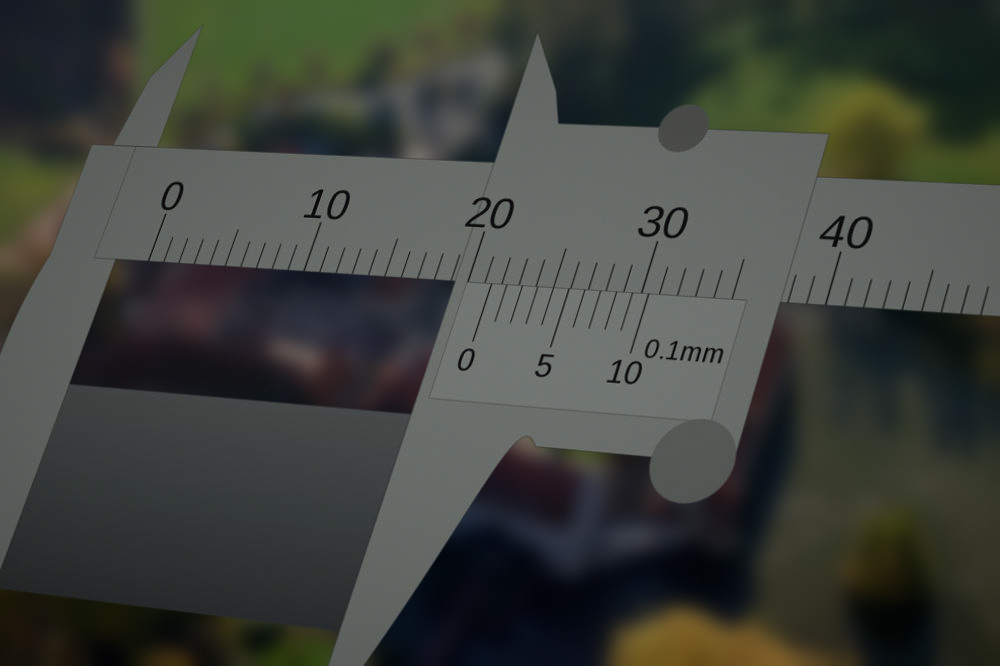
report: 21.4 (mm)
